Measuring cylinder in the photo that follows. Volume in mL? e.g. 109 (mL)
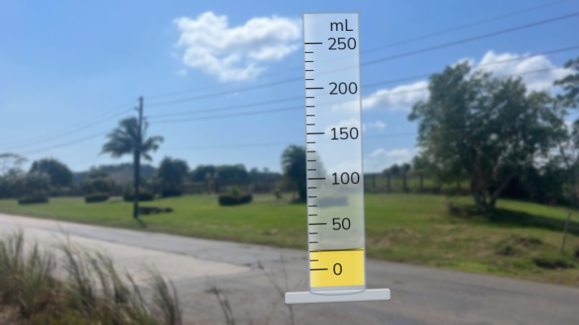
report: 20 (mL)
